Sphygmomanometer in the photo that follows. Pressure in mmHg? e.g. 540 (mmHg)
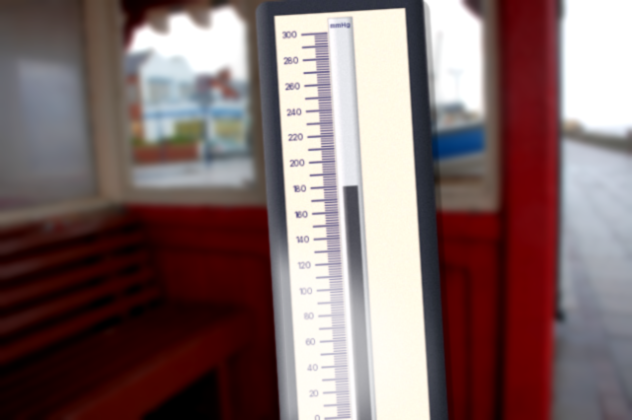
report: 180 (mmHg)
